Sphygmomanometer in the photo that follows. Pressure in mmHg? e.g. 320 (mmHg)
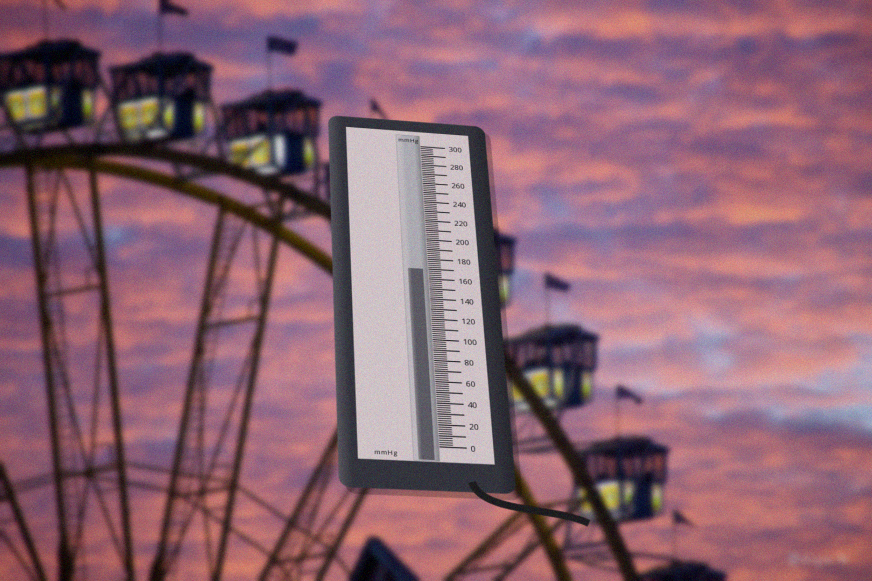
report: 170 (mmHg)
